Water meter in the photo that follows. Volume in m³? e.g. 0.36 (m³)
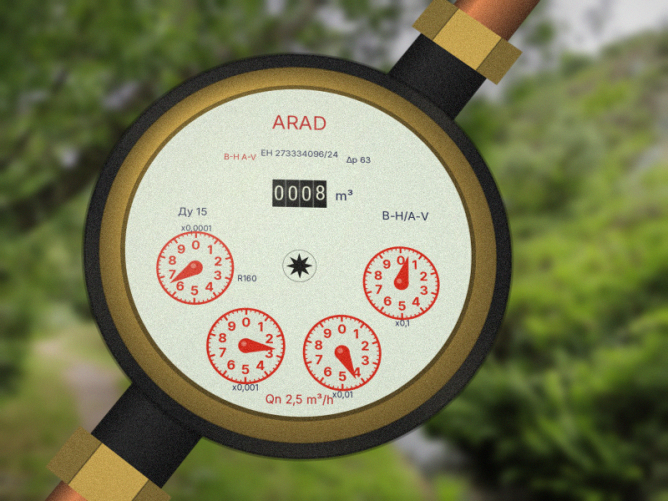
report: 8.0426 (m³)
